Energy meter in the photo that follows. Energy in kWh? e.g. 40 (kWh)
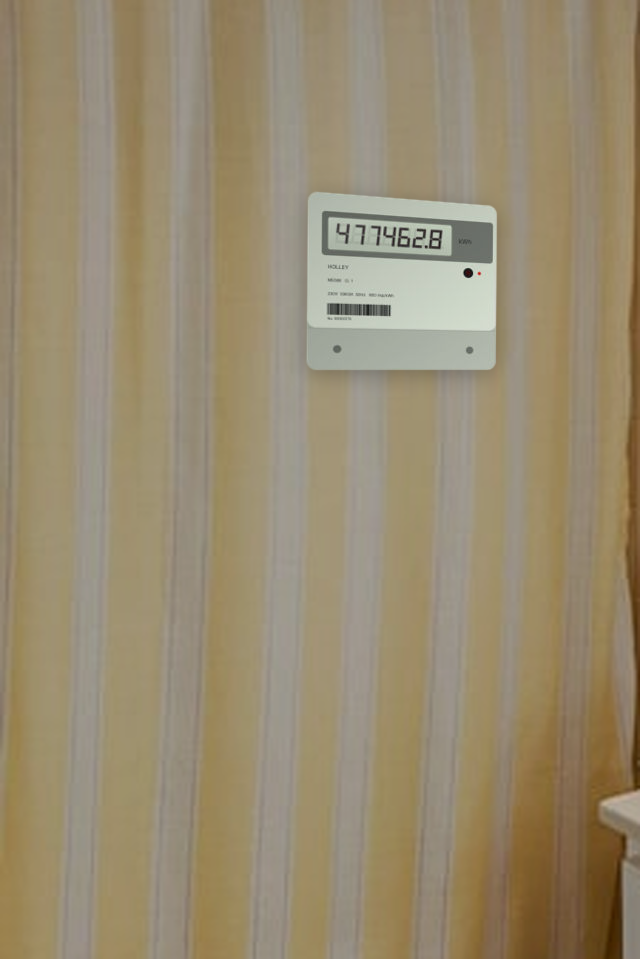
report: 477462.8 (kWh)
